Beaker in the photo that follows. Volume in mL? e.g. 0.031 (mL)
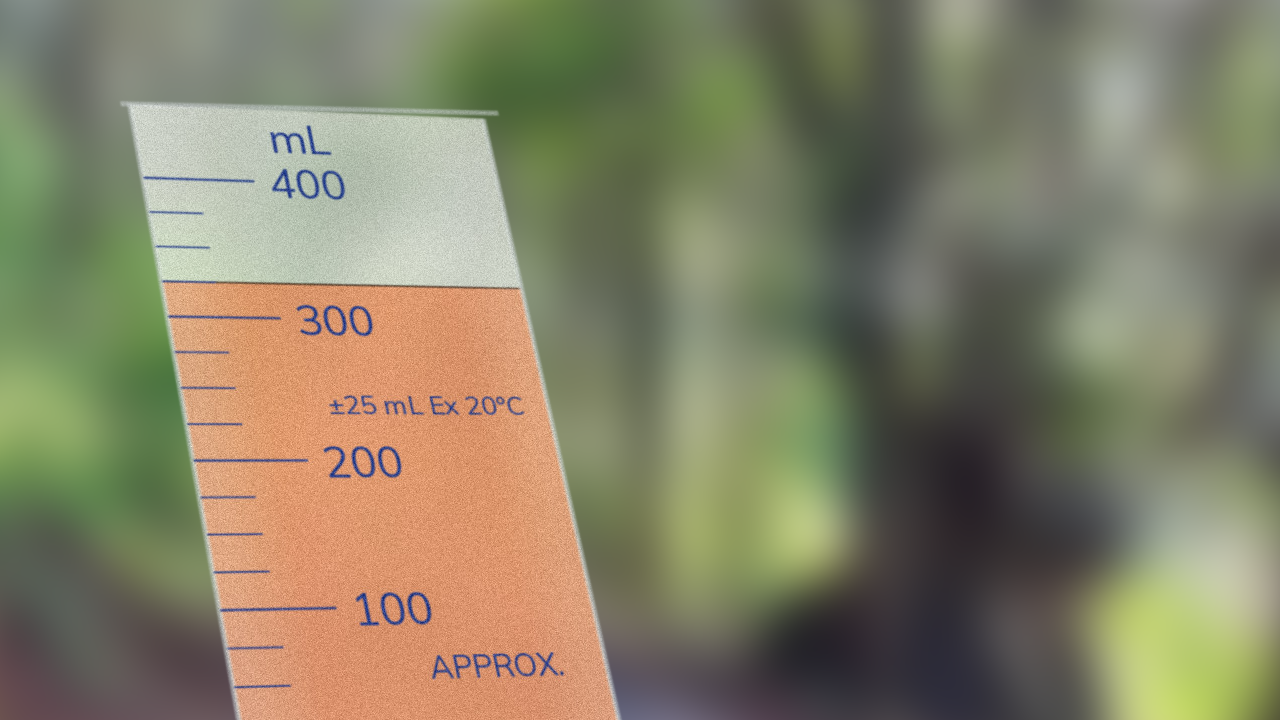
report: 325 (mL)
